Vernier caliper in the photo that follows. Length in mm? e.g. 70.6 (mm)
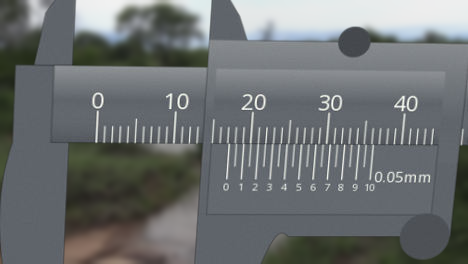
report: 17.2 (mm)
